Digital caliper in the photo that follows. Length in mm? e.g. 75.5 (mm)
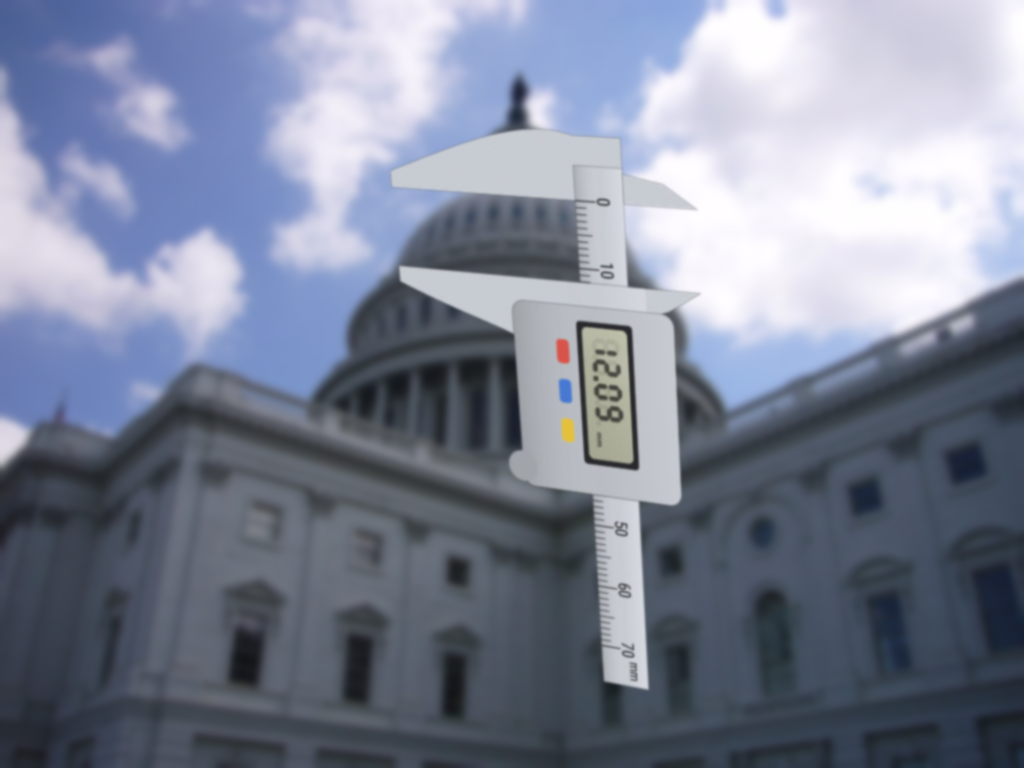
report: 12.09 (mm)
